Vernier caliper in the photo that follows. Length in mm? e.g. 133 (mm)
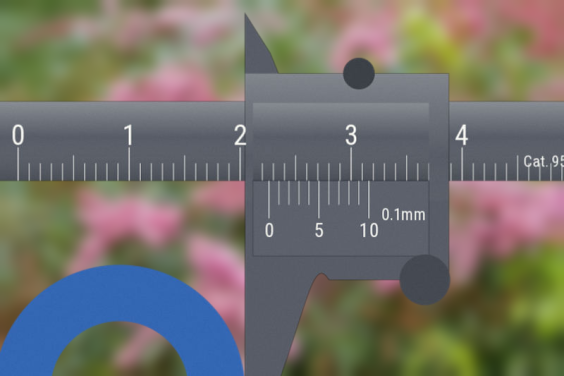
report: 22.6 (mm)
